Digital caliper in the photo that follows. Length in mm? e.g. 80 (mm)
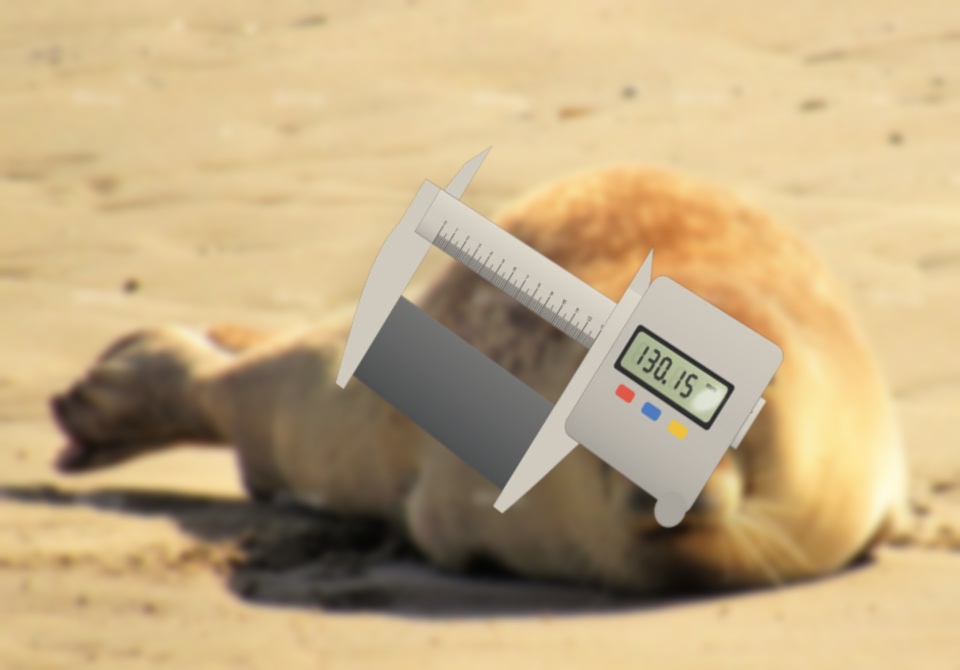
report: 130.15 (mm)
